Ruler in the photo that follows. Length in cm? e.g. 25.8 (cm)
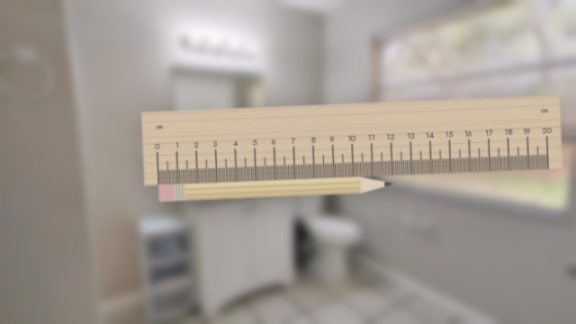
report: 12 (cm)
